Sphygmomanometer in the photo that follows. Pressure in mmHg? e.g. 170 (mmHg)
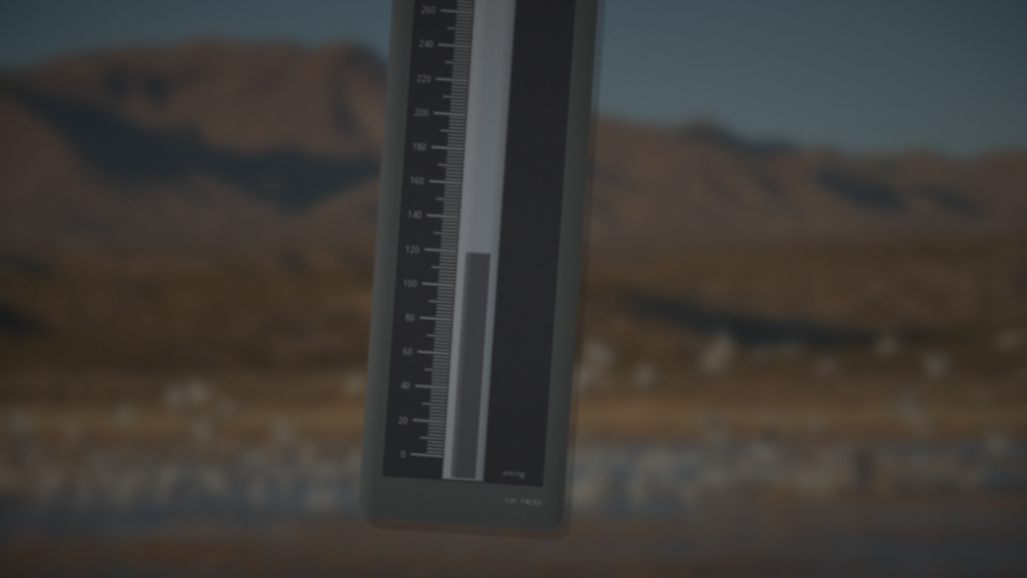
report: 120 (mmHg)
